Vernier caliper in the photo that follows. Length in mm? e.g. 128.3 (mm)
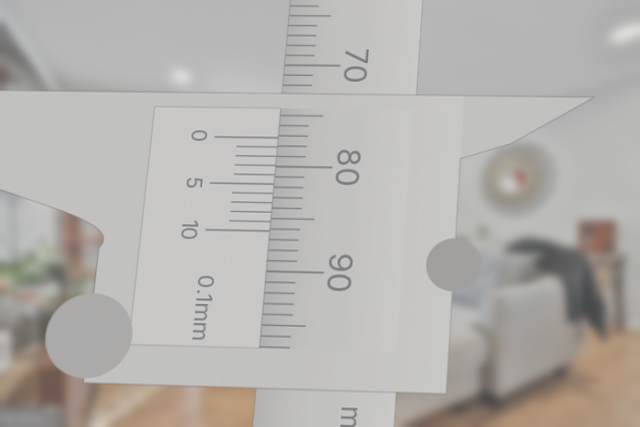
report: 77.2 (mm)
